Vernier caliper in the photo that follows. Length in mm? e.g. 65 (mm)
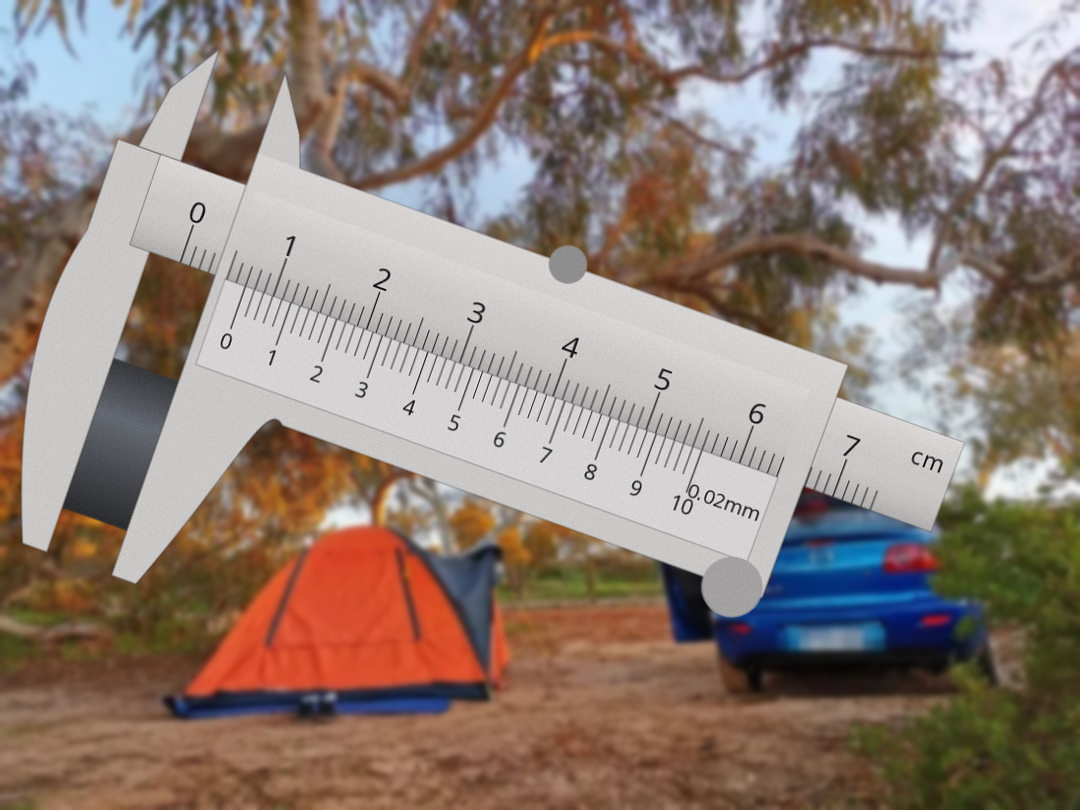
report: 7.0 (mm)
